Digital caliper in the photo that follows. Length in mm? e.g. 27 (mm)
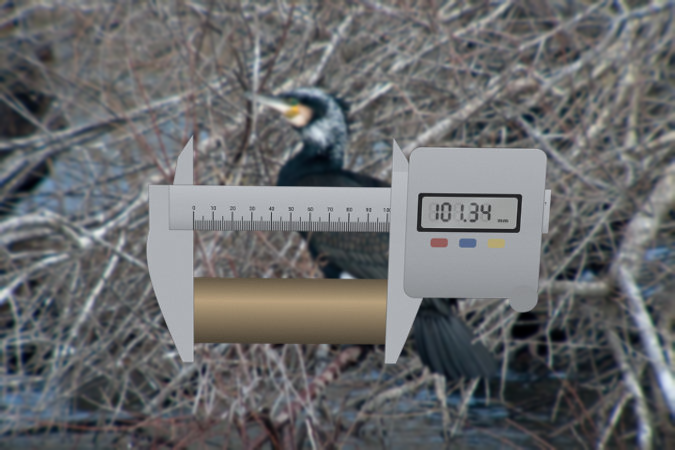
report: 101.34 (mm)
